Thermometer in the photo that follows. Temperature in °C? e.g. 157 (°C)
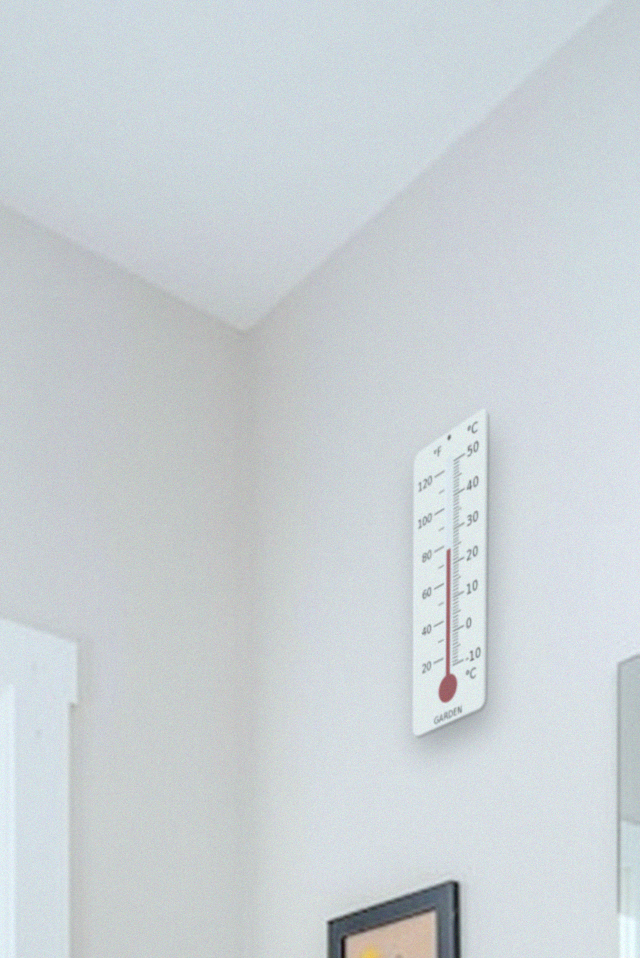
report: 25 (°C)
